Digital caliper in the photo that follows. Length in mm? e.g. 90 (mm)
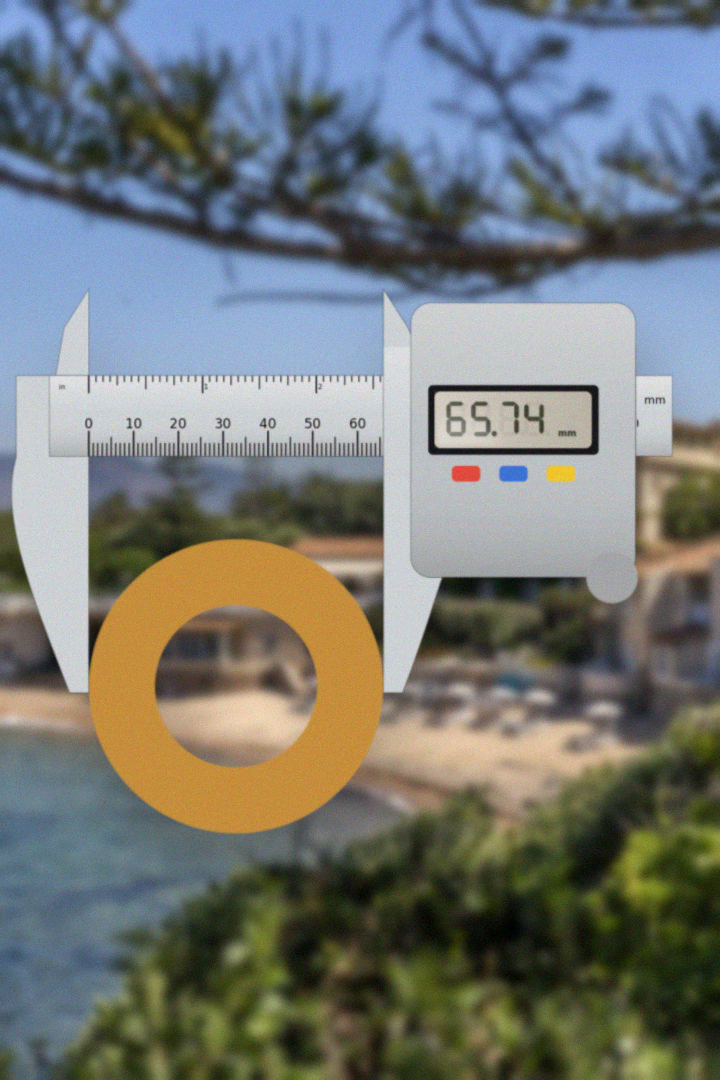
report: 65.74 (mm)
